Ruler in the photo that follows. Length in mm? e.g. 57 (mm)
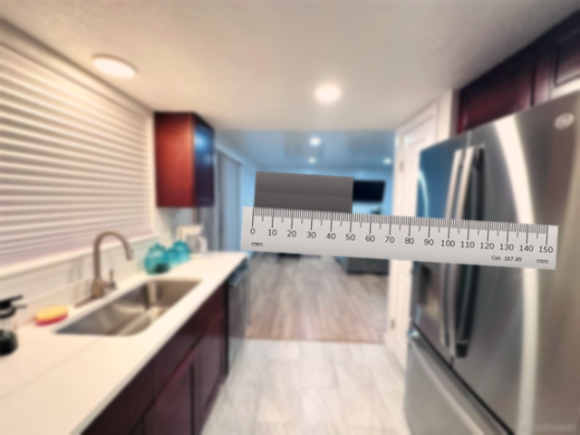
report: 50 (mm)
